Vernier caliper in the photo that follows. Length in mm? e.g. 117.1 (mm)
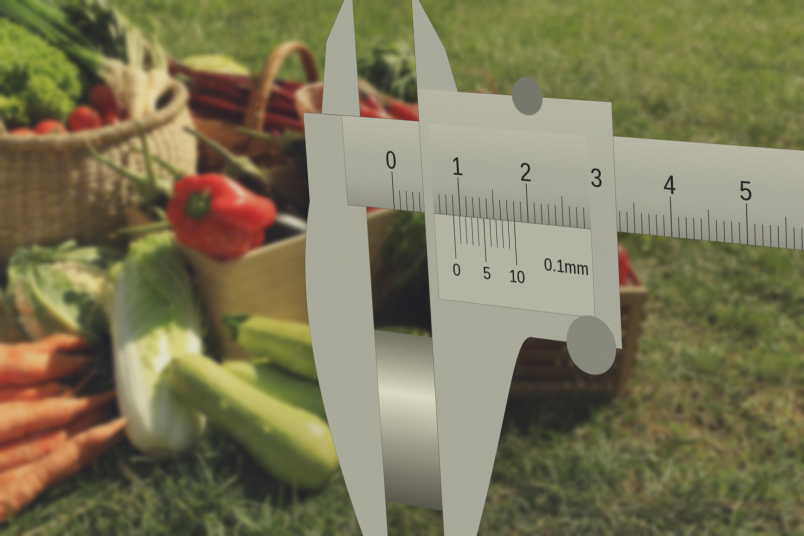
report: 9.0 (mm)
